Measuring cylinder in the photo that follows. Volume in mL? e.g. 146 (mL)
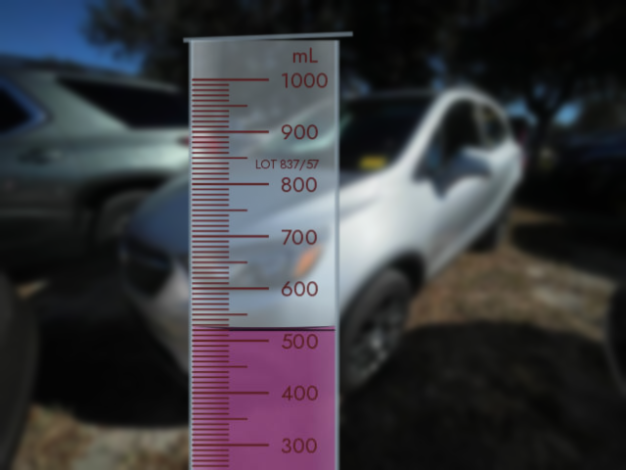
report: 520 (mL)
